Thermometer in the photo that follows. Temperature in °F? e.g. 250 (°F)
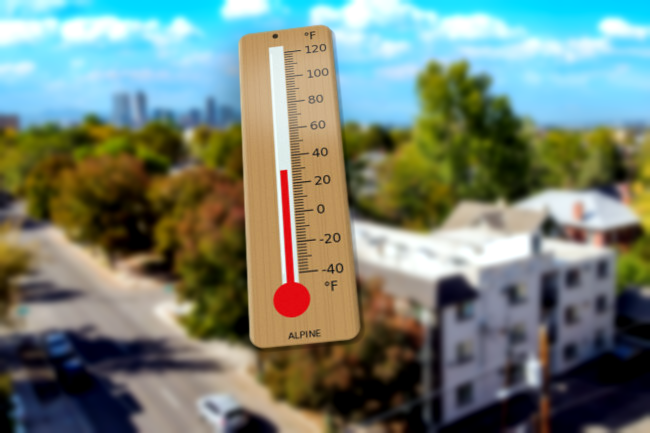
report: 30 (°F)
